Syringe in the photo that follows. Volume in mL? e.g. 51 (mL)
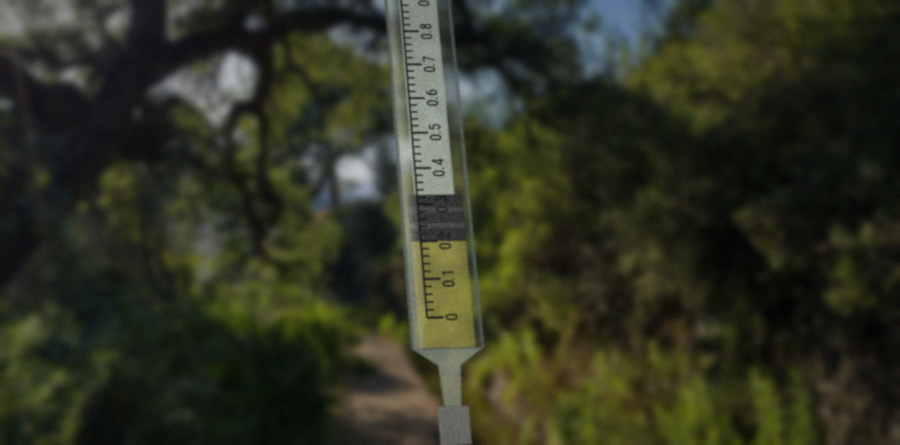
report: 0.2 (mL)
